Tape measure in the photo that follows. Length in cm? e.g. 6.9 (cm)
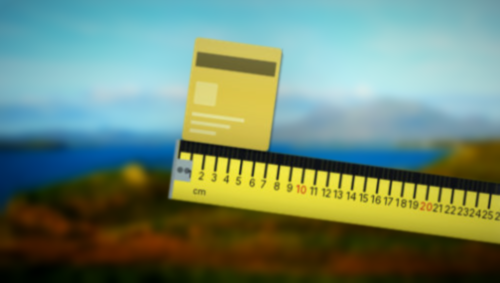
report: 7 (cm)
